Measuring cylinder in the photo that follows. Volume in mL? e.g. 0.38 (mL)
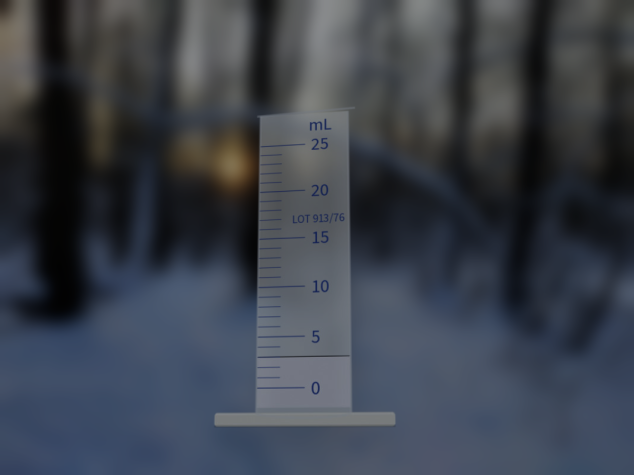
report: 3 (mL)
